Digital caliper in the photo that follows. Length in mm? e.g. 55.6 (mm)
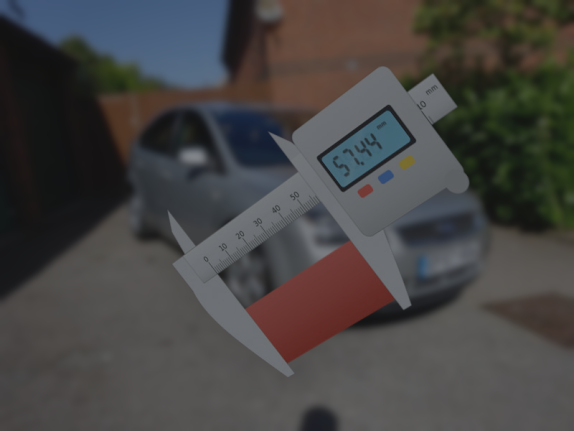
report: 57.44 (mm)
